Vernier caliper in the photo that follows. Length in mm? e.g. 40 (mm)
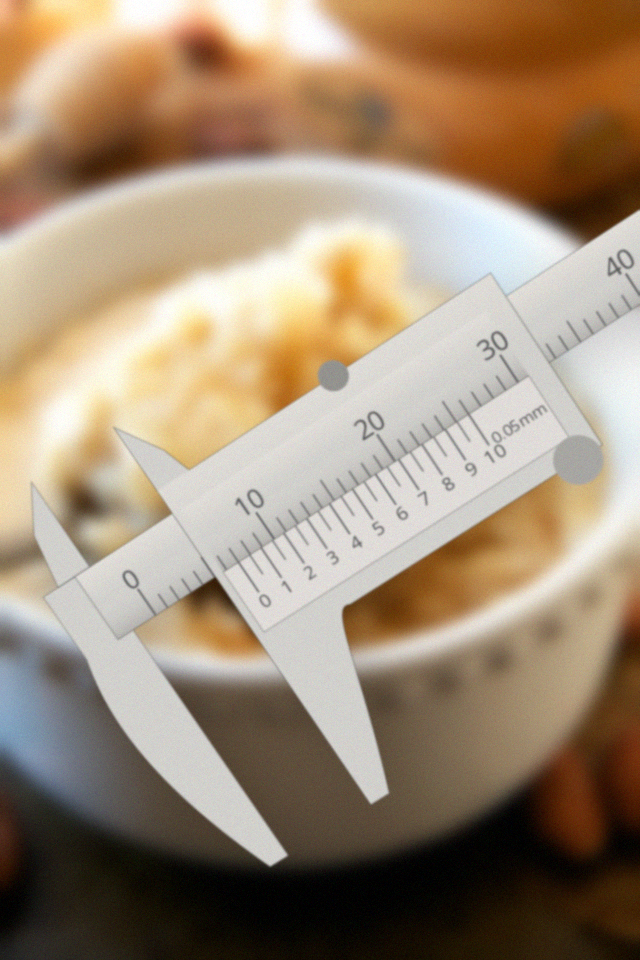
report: 7.0 (mm)
